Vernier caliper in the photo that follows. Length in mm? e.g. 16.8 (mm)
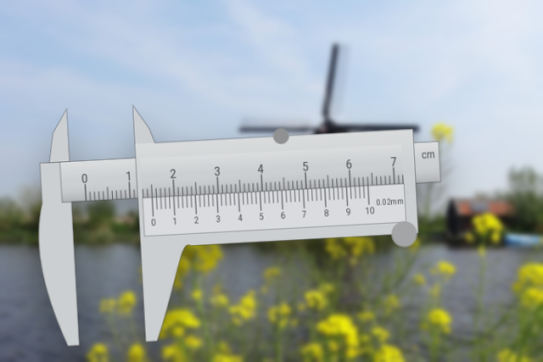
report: 15.0 (mm)
